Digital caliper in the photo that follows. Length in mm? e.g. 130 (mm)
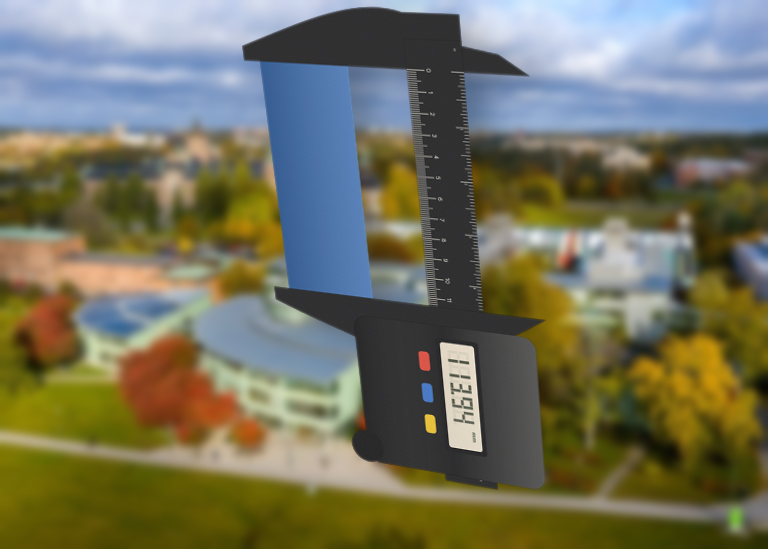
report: 113.94 (mm)
